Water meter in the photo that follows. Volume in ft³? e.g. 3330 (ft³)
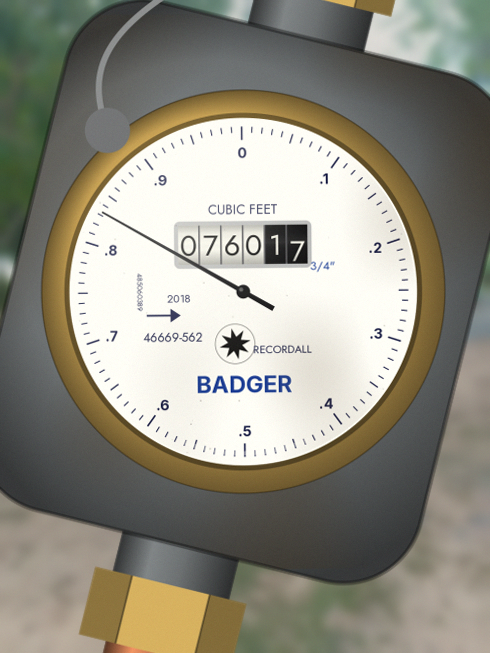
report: 76016.83 (ft³)
